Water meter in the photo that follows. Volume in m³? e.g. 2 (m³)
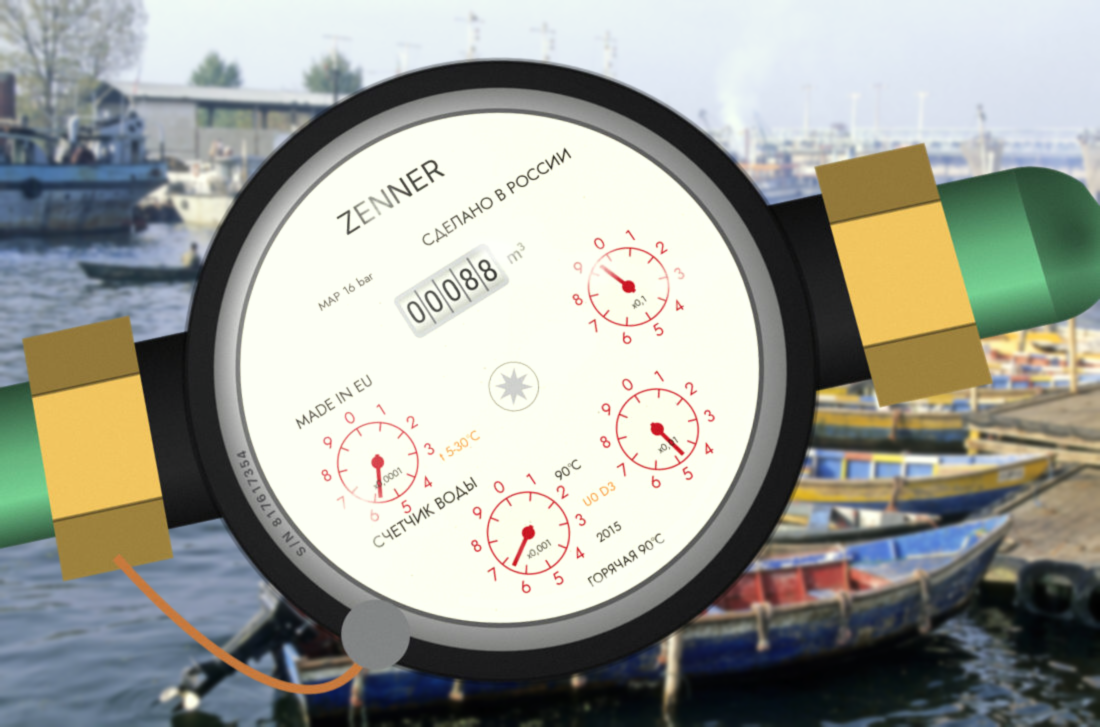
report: 87.9465 (m³)
